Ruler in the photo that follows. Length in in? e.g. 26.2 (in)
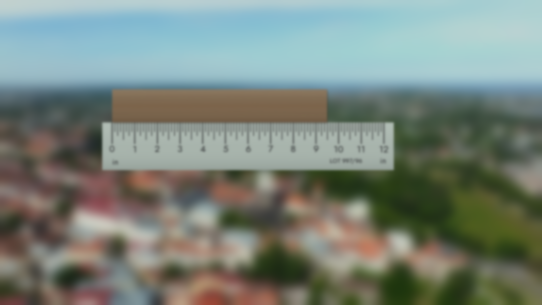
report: 9.5 (in)
